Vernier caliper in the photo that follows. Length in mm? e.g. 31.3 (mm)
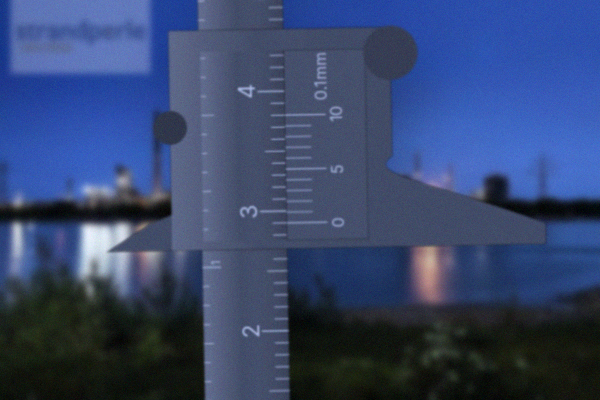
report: 29.0 (mm)
